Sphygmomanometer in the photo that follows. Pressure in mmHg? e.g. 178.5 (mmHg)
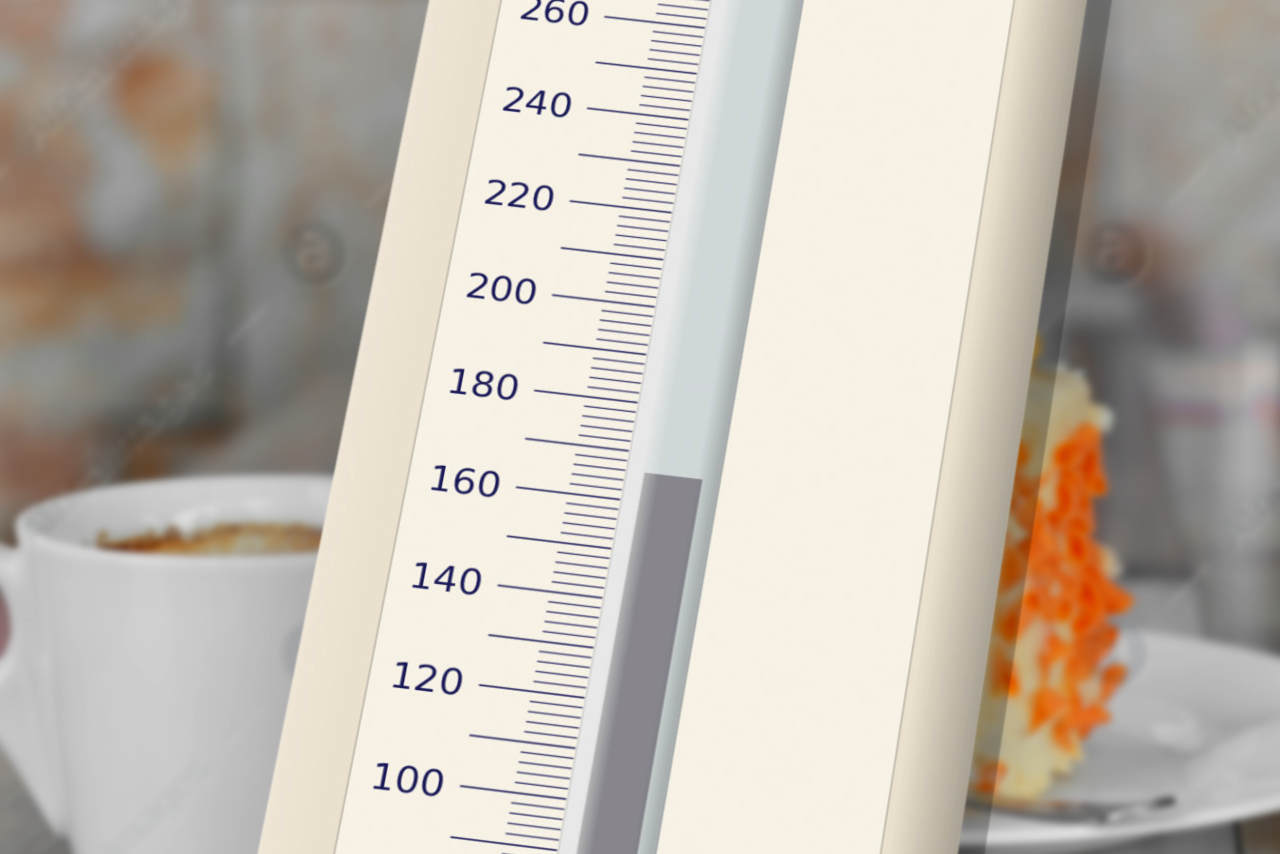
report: 166 (mmHg)
